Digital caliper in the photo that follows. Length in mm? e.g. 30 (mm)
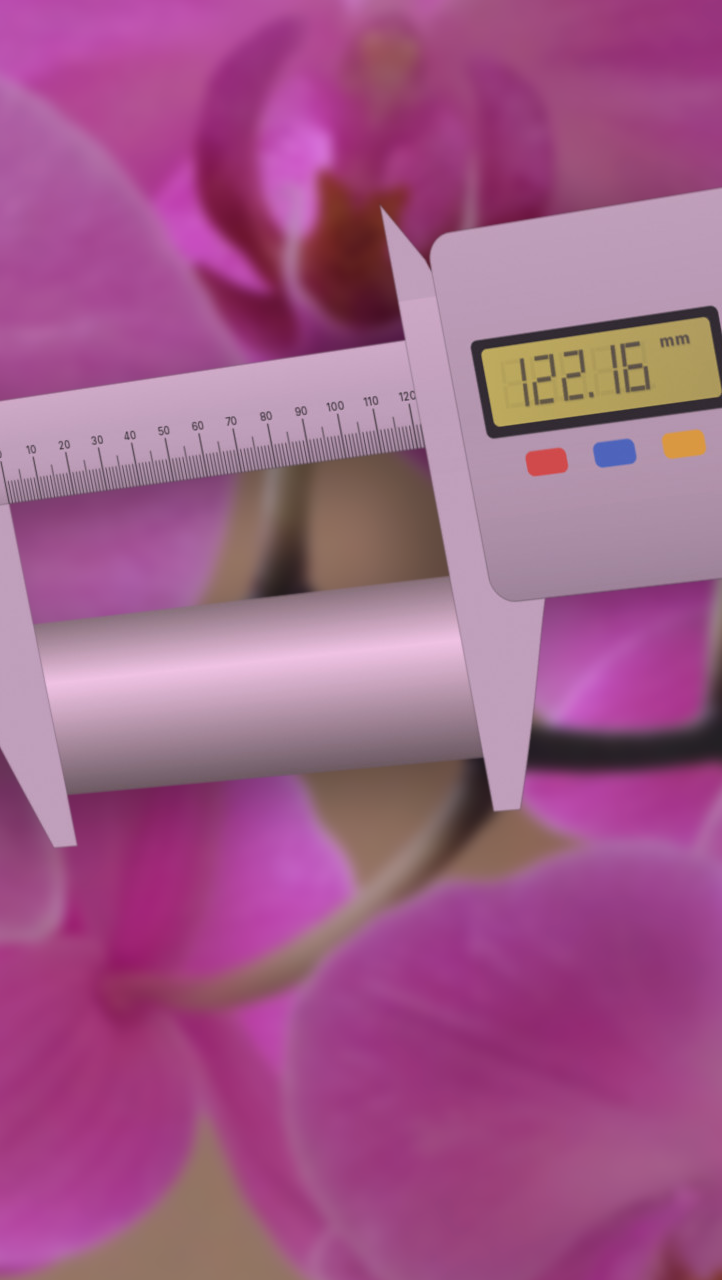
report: 122.16 (mm)
